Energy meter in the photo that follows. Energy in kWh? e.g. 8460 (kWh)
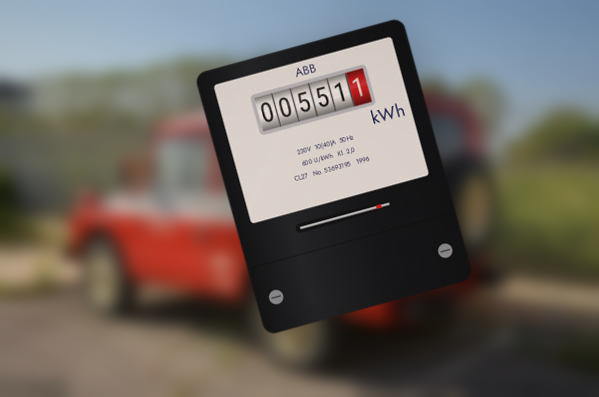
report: 551.1 (kWh)
